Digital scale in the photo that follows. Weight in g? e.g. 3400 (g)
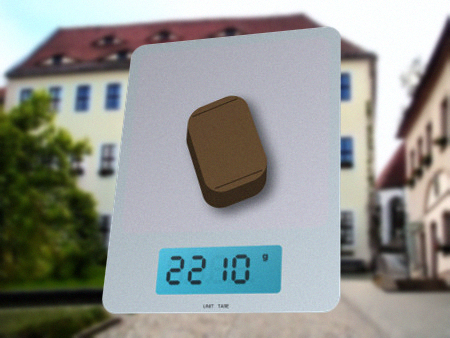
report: 2210 (g)
